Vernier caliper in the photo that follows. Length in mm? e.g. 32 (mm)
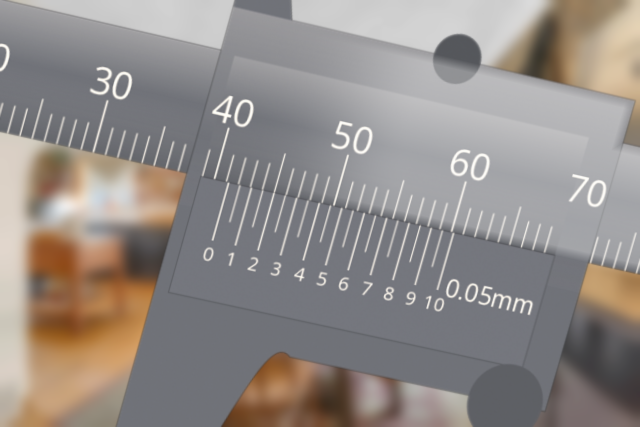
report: 41.2 (mm)
